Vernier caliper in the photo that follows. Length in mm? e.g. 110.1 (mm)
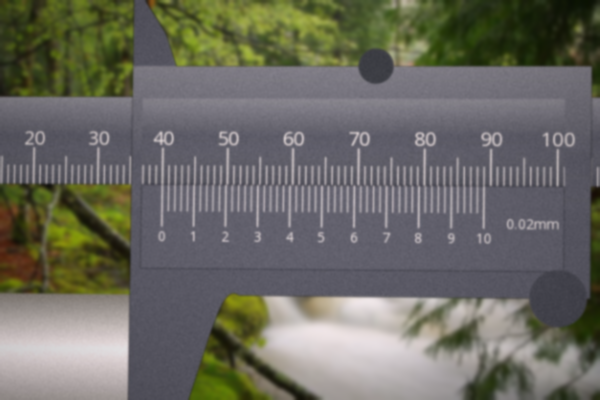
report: 40.0 (mm)
